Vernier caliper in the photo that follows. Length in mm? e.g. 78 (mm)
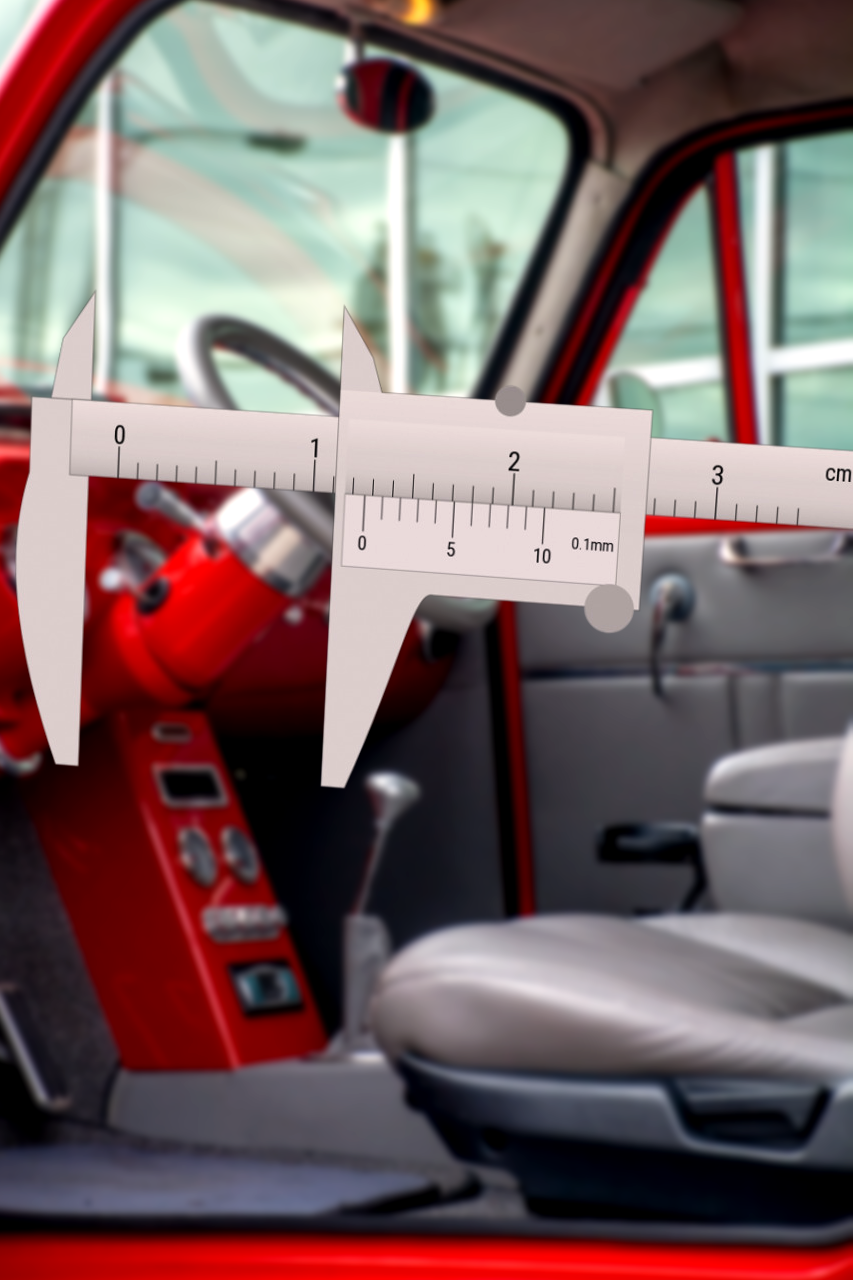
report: 12.6 (mm)
